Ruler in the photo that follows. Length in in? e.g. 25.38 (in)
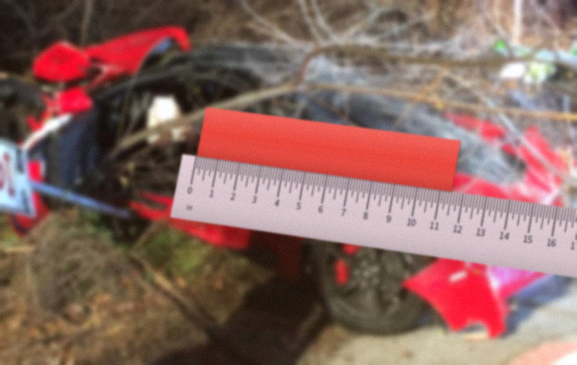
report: 11.5 (in)
